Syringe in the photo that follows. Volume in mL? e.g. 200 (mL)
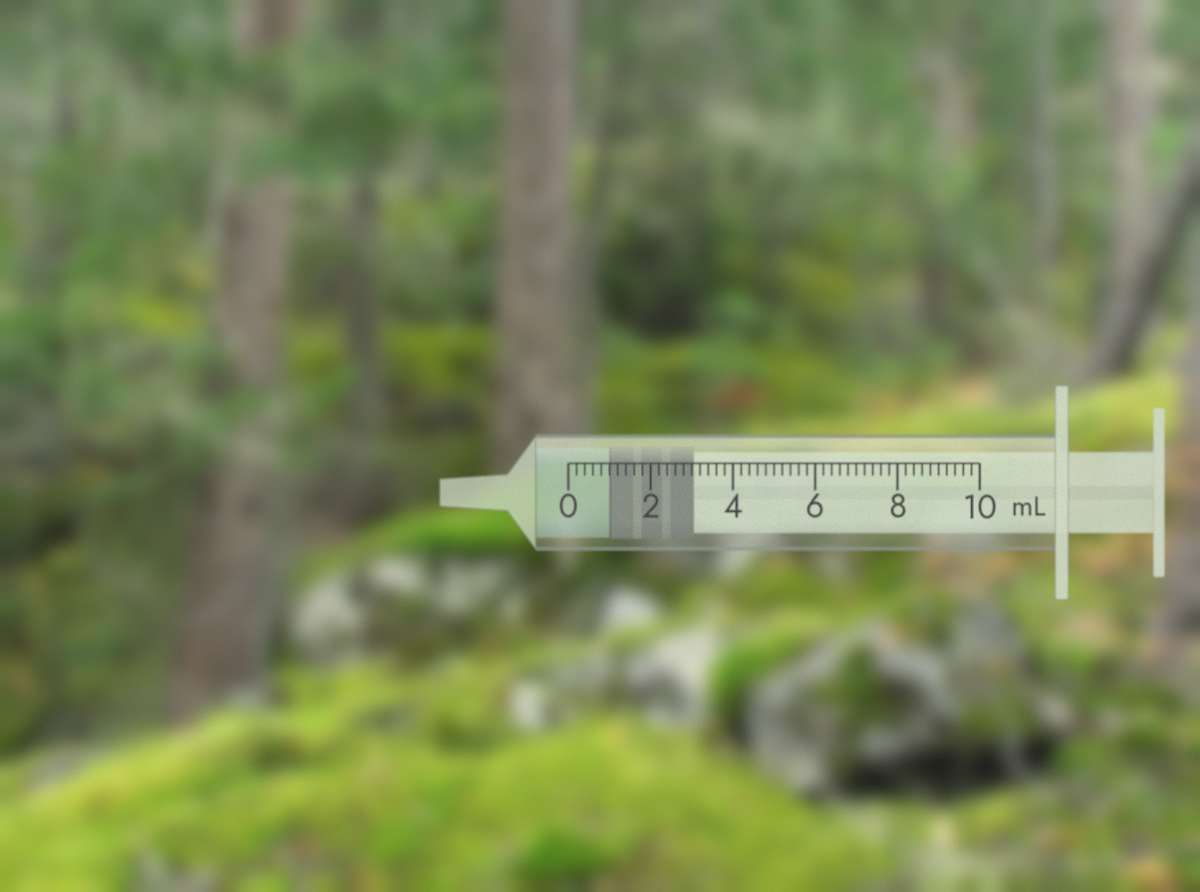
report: 1 (mL)
